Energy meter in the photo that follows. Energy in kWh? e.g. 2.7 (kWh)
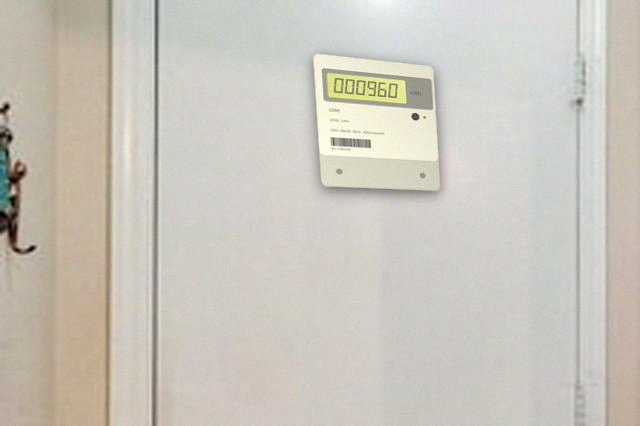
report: 960 (kWh)
